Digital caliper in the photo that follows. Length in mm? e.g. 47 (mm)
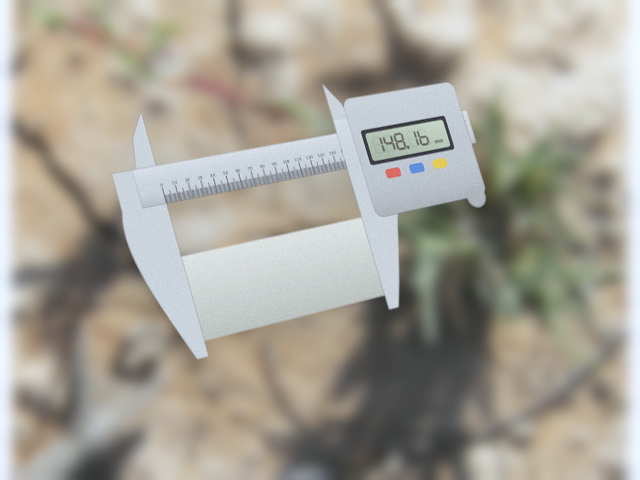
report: 148.16 (mm)
